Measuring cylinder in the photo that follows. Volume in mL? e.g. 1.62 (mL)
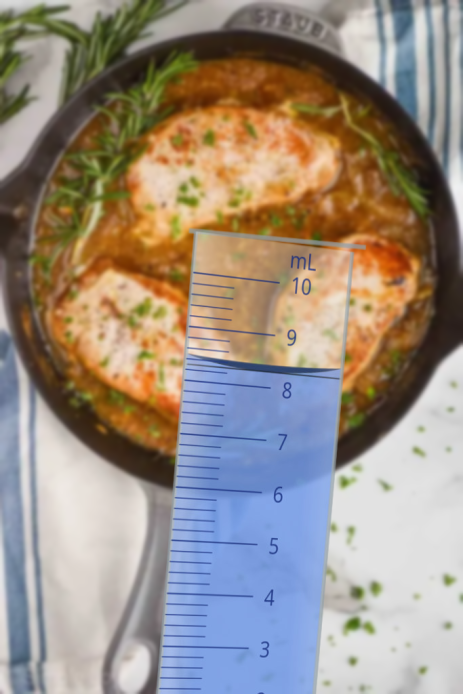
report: 8.3 (mL)
